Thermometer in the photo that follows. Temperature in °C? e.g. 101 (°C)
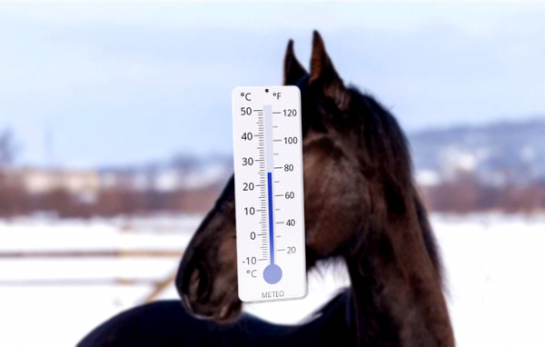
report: 25 (°C)
